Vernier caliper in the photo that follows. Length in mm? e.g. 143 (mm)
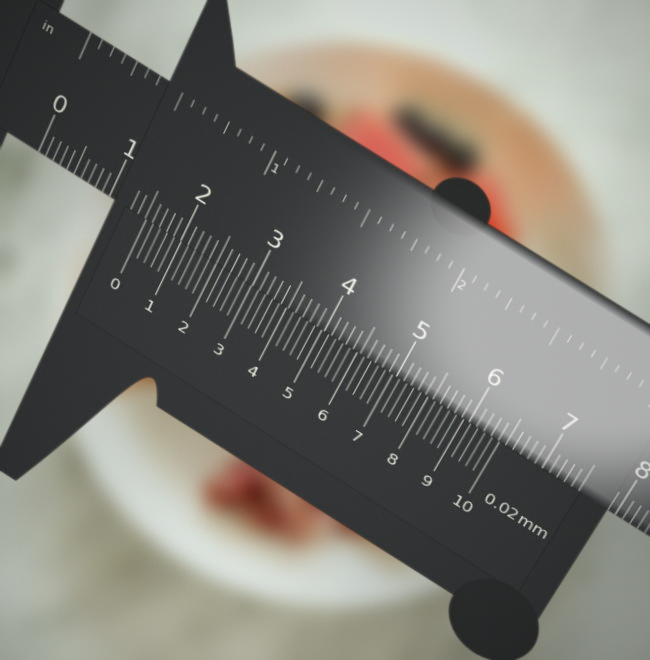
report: 15.2 (mm)
